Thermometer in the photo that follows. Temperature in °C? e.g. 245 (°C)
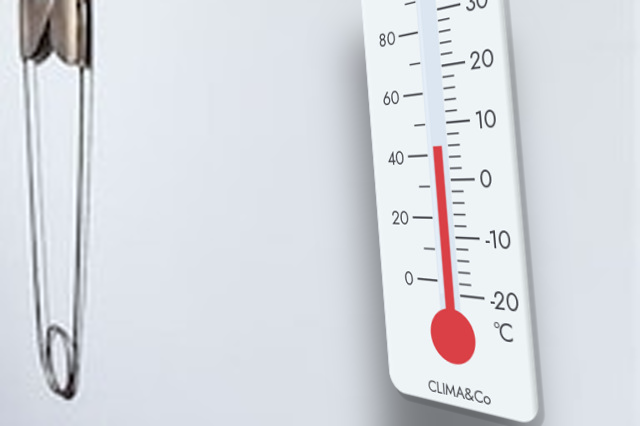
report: 6 (°C)
